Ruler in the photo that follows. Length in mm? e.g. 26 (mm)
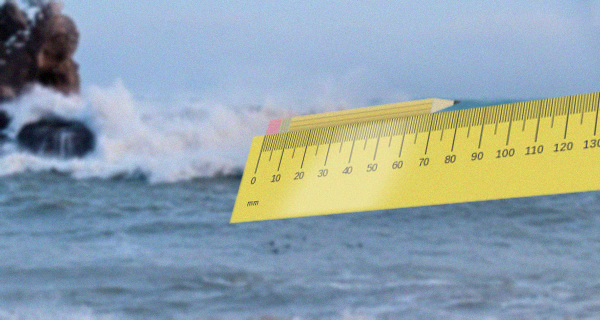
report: 80 (mm)
